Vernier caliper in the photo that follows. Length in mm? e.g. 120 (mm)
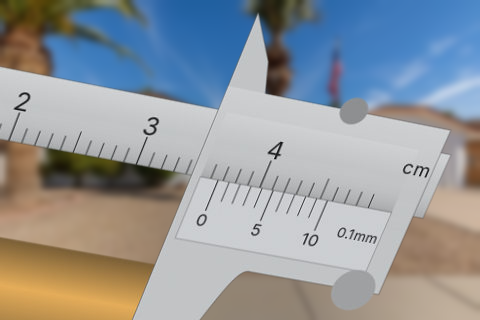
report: 36.6 (mm)
